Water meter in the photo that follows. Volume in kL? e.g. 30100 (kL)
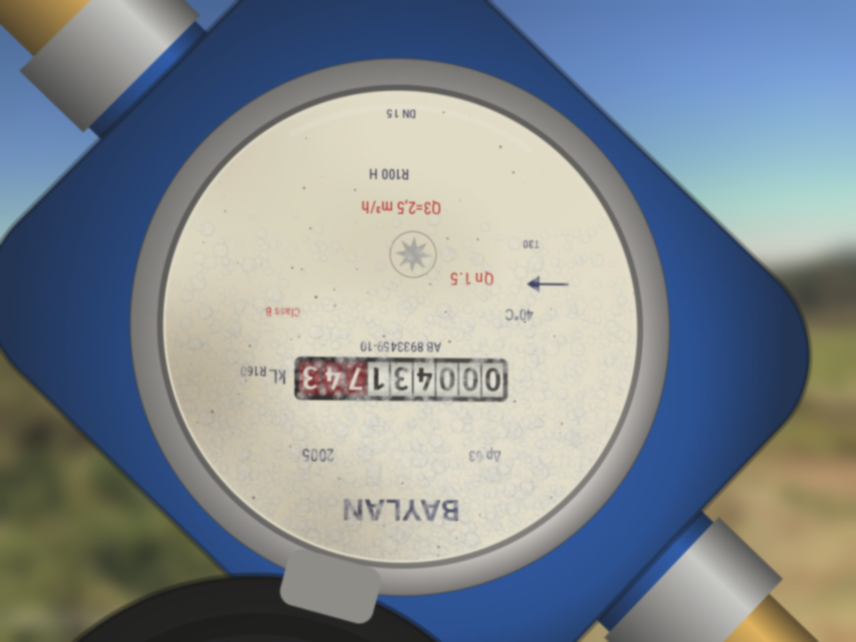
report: 431.743 (kL)
